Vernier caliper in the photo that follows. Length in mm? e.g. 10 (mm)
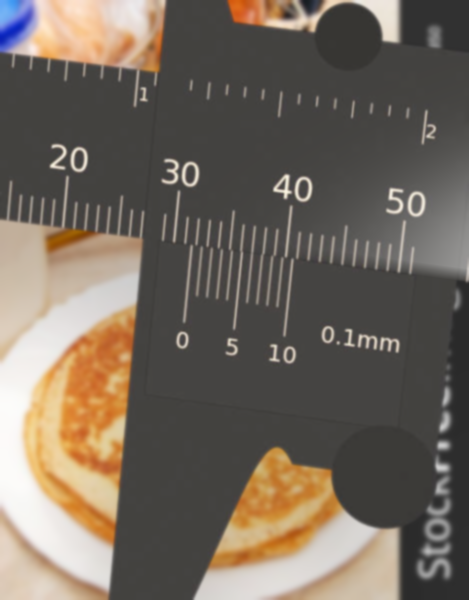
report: 31.6 (mm)
